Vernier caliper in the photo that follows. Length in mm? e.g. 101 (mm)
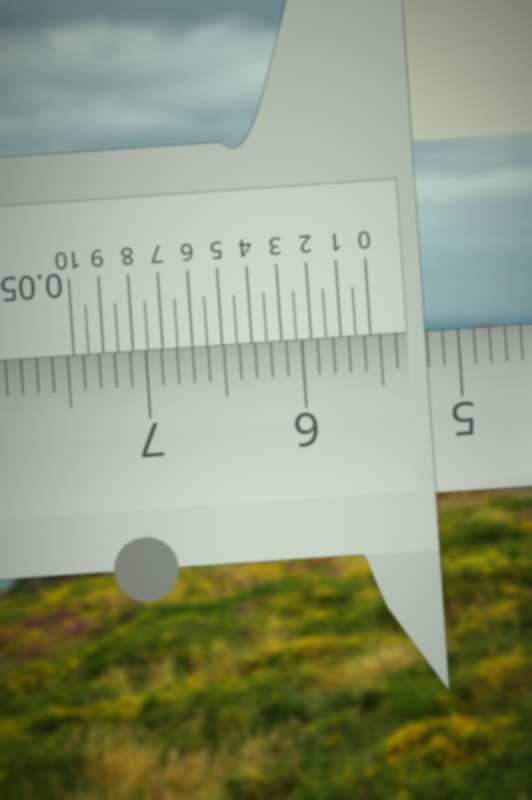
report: 55.6 (mm)
